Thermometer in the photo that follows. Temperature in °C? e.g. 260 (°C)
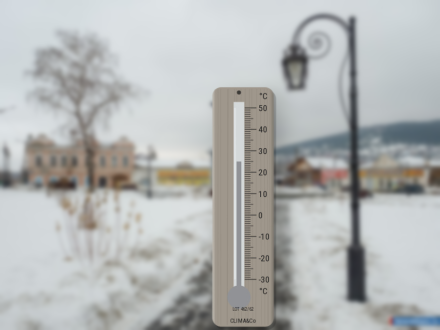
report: 25 (°C)
